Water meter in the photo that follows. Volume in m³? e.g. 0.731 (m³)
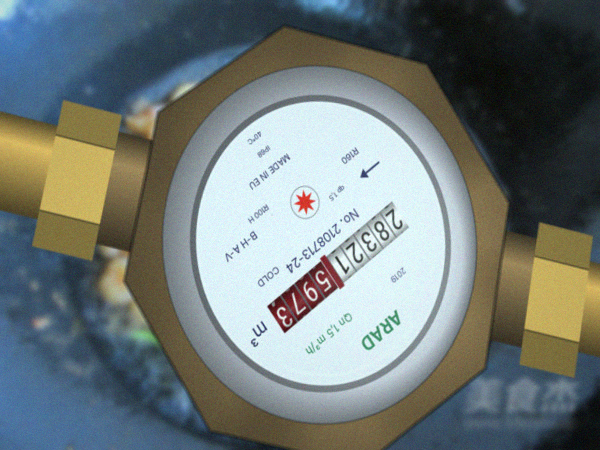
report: 28321.5973 (m³)
